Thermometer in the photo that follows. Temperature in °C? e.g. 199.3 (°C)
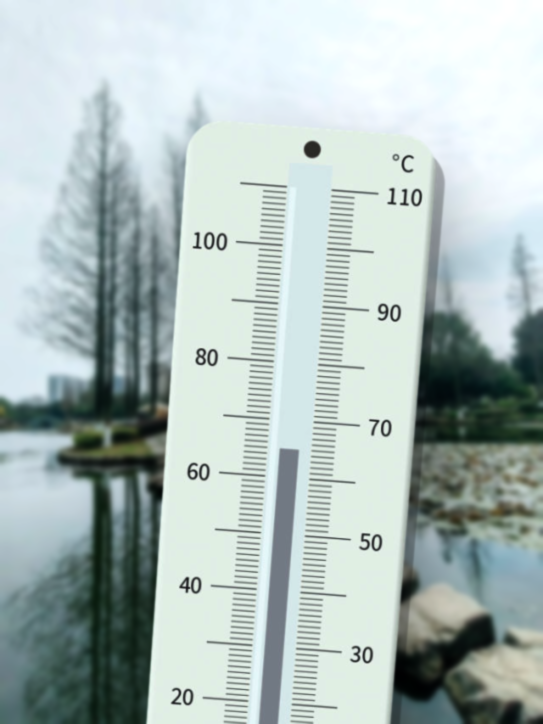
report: 65 (°C)
